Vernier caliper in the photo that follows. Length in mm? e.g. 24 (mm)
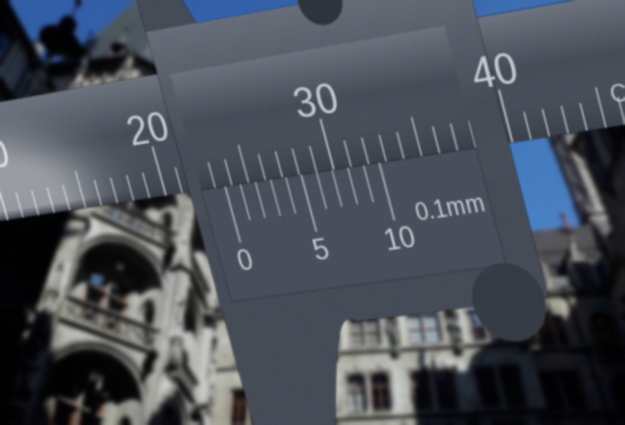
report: 23.6 (mm)
